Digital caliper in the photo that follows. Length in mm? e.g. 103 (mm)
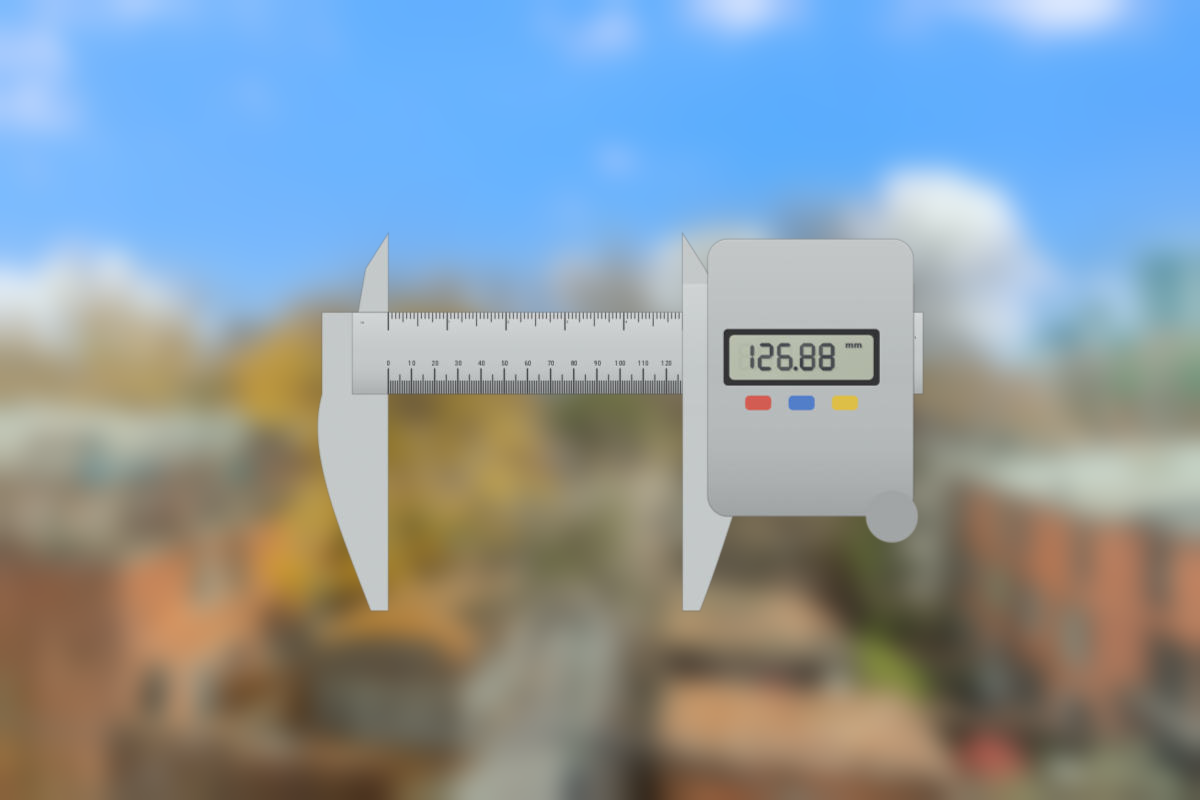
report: 126.88 (mm)
